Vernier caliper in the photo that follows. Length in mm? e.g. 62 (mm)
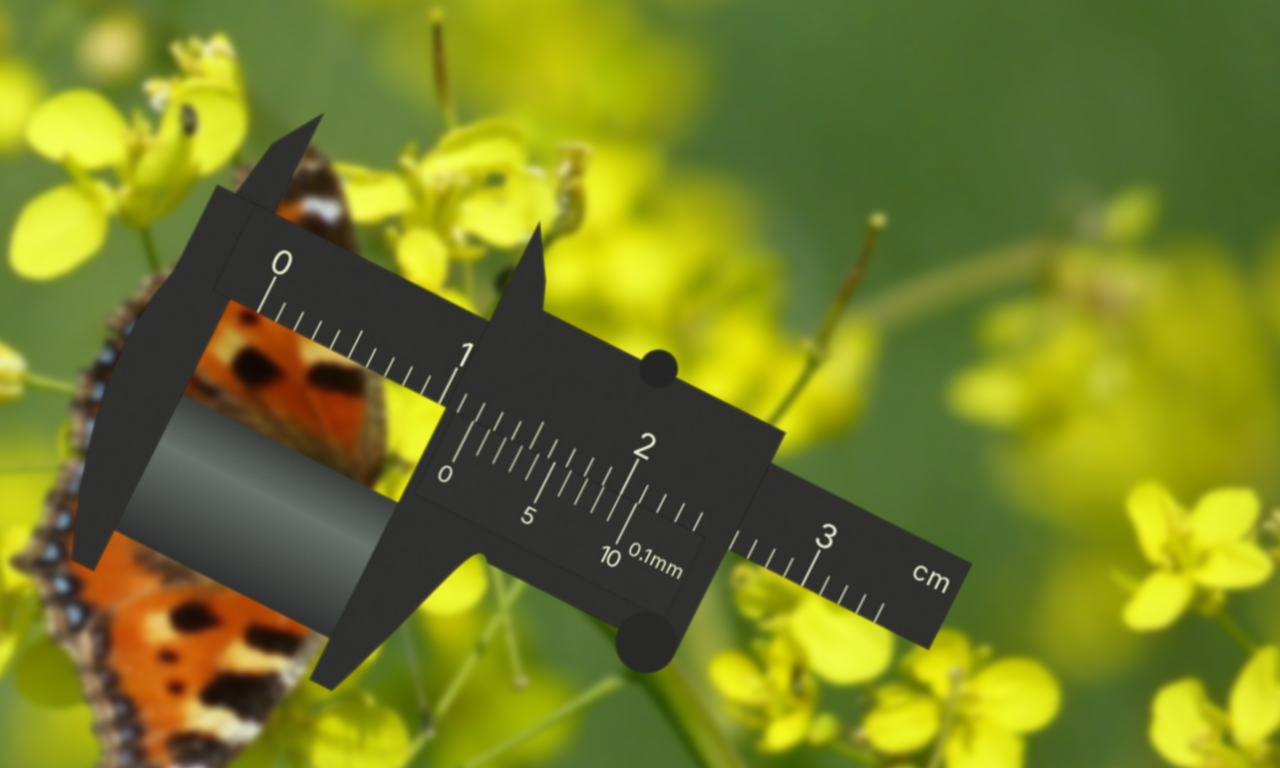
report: 11.9 (mm)
